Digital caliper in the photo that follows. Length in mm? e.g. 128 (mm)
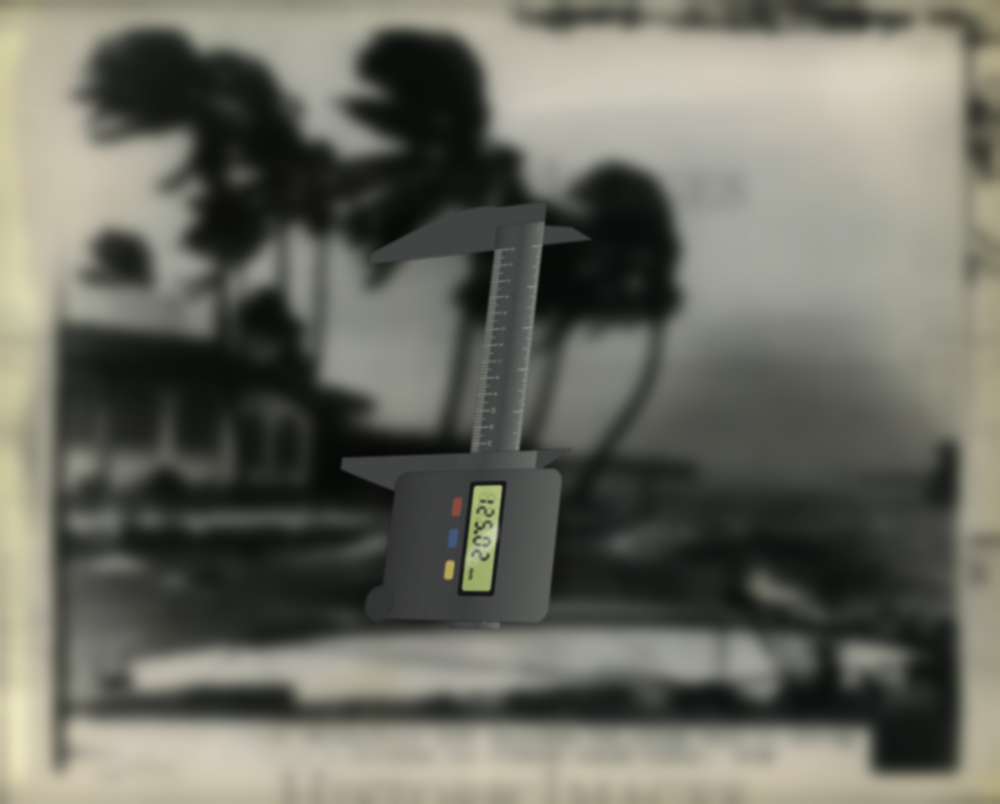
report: 125.02 (mm)
